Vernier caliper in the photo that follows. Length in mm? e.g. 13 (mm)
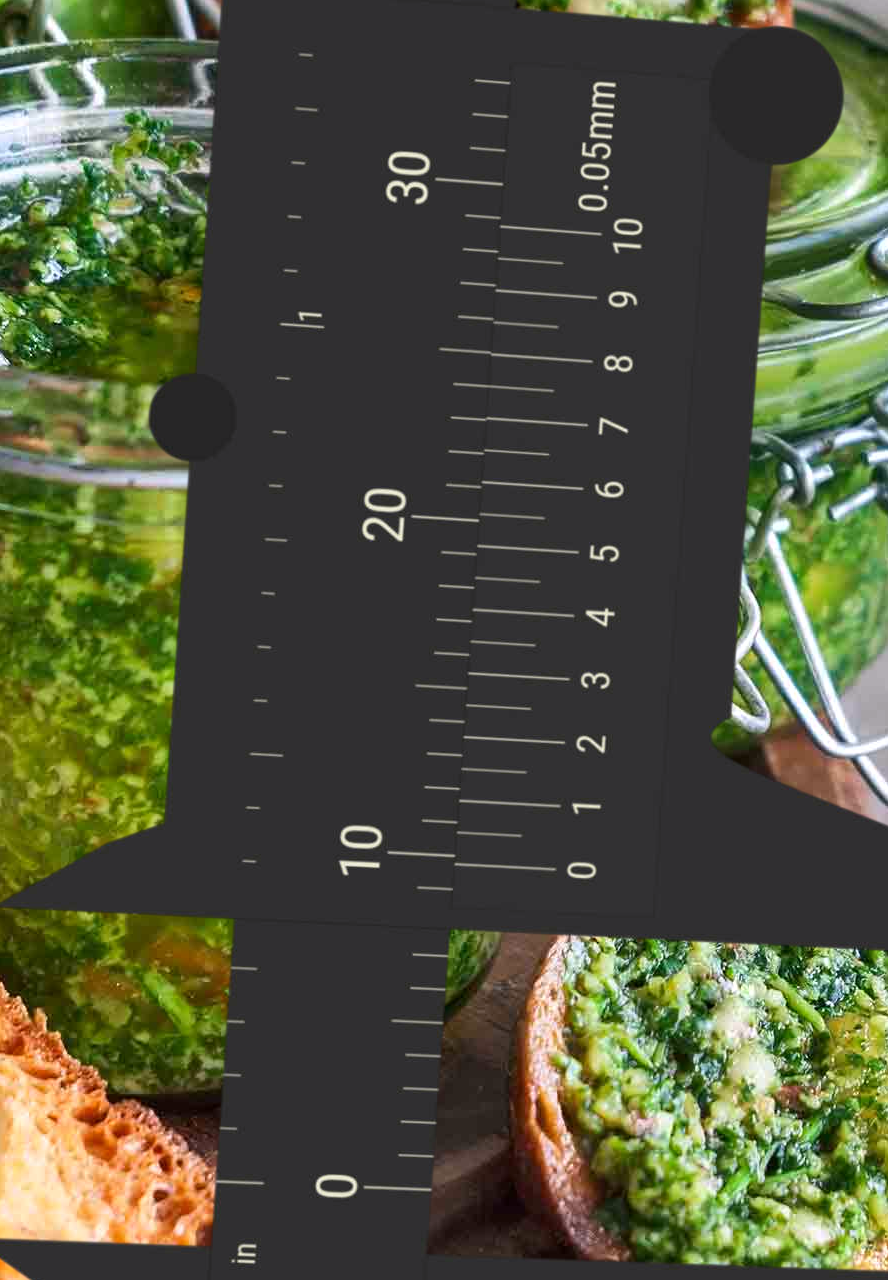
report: 9.75 (mm)
